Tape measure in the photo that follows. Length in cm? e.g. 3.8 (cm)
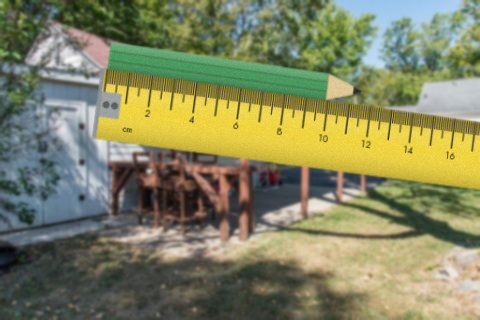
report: 11.5 (cm)
